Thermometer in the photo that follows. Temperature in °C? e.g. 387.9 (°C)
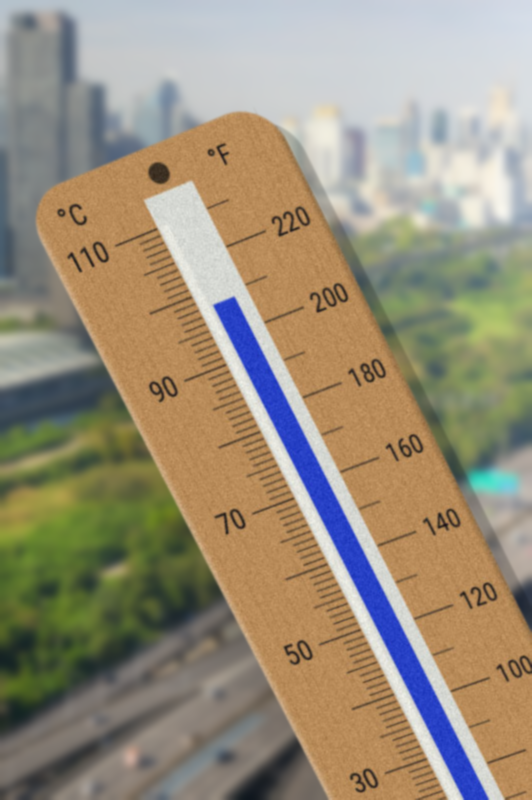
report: 98 (°C)
